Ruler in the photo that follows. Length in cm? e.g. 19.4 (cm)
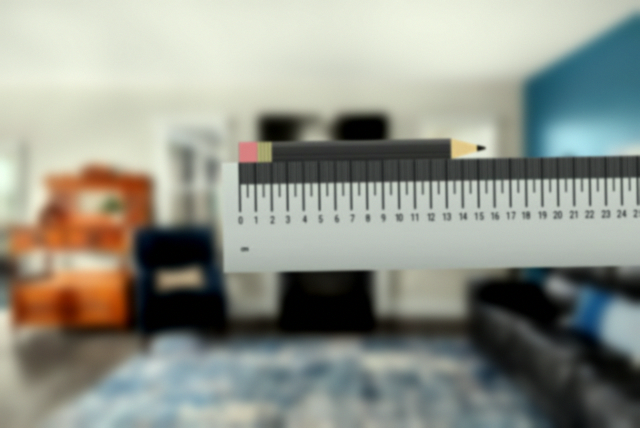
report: 15.5 (cm)
